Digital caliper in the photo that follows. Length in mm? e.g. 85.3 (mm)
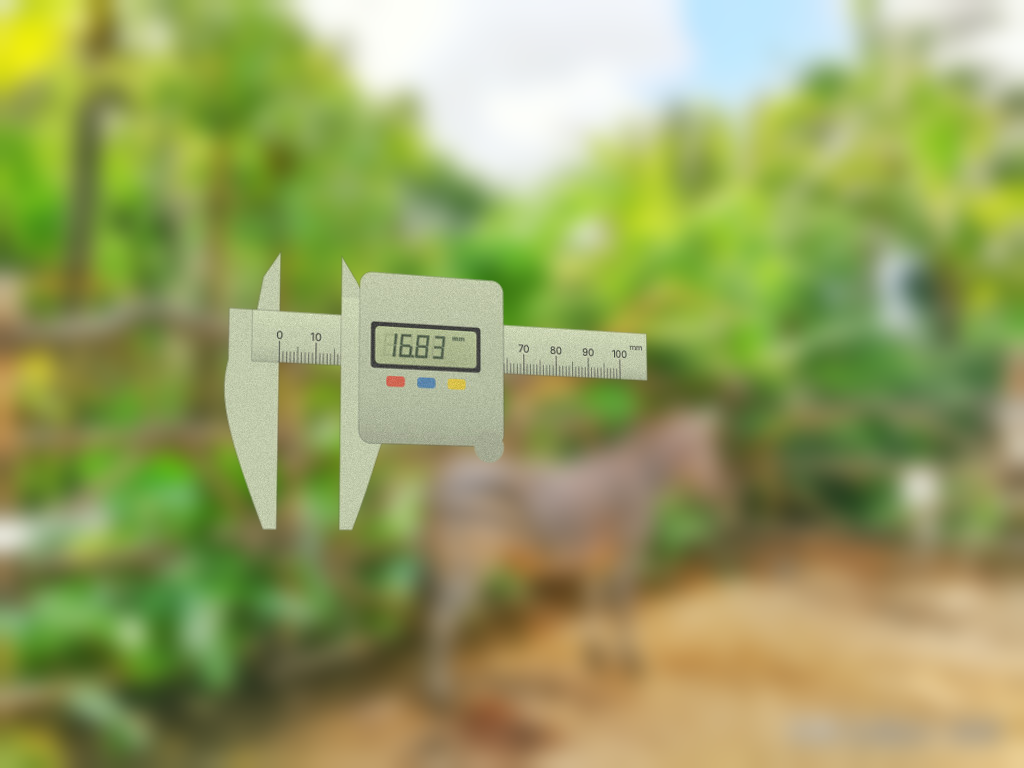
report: 16.83 (mm)
